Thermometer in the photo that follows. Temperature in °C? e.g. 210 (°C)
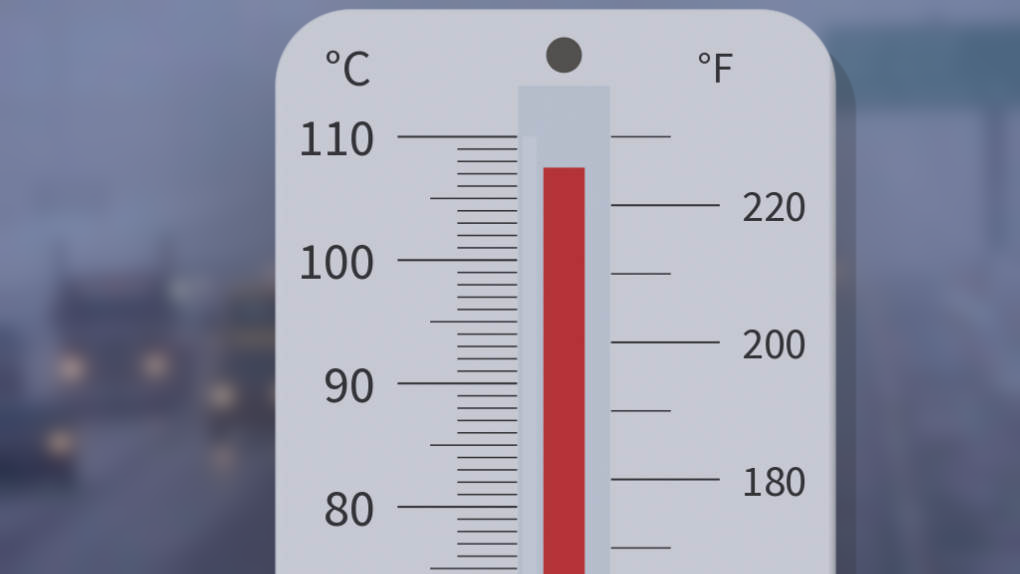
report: 107.5 (°C)
